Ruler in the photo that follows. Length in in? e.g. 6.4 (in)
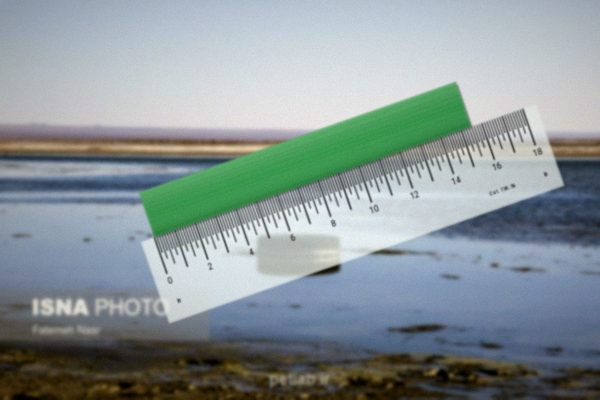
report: 15.5 (in)
